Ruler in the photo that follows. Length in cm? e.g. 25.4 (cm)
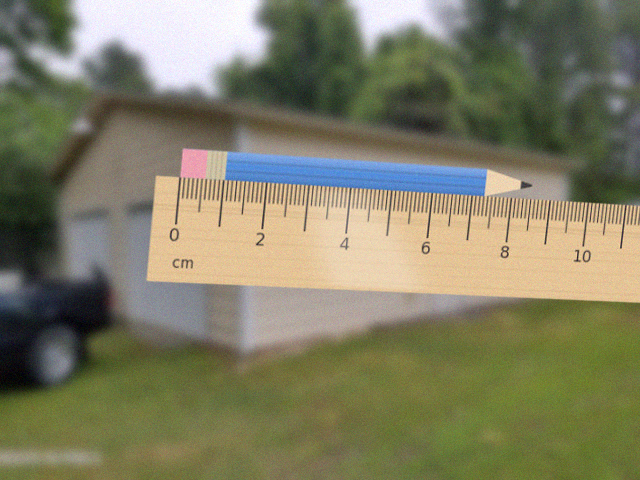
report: 8.5 (cm)
